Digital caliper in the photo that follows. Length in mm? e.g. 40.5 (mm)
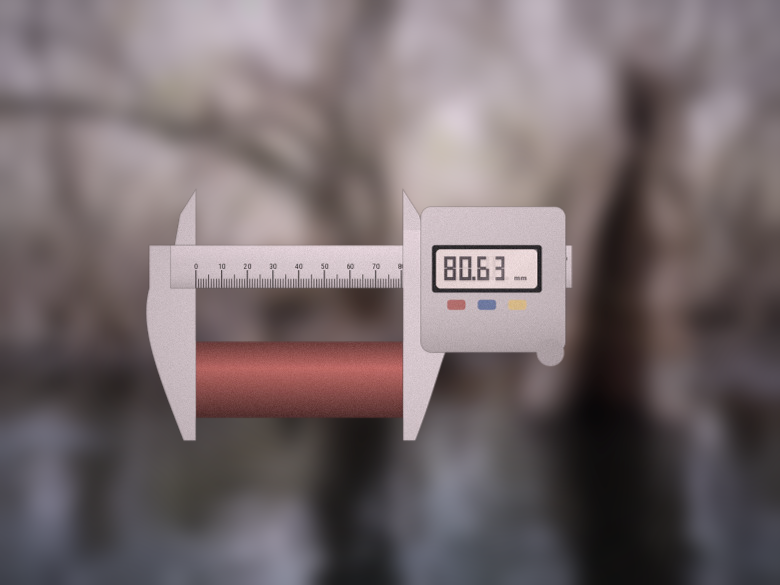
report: 80.63 (mm)
